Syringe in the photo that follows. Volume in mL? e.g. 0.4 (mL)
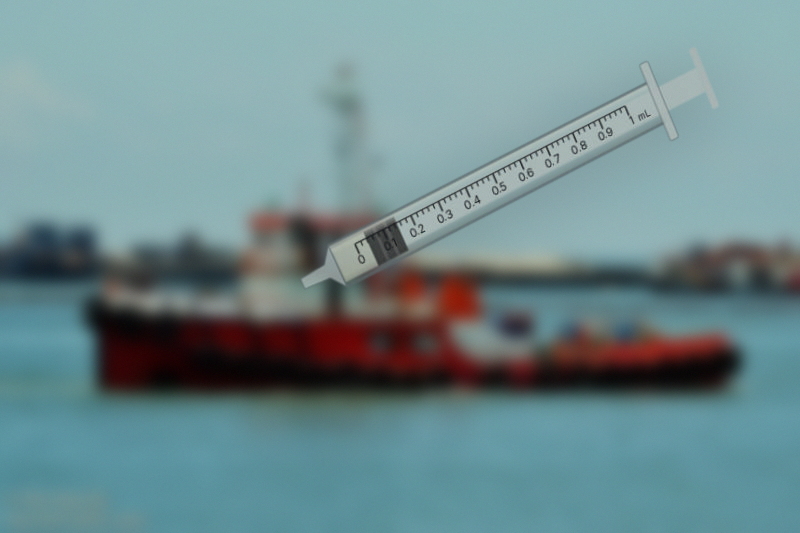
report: 0.04 (mL)
